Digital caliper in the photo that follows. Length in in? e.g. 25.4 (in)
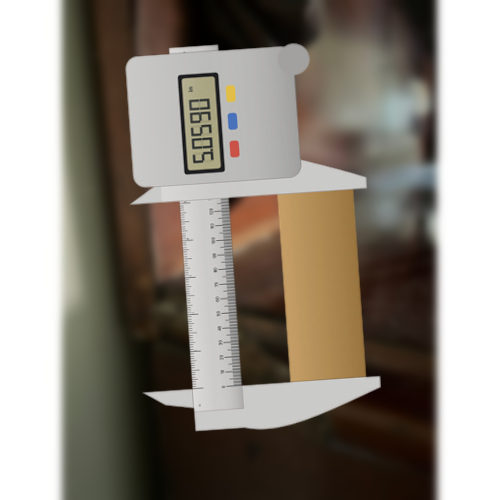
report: 5.0590 (in)
